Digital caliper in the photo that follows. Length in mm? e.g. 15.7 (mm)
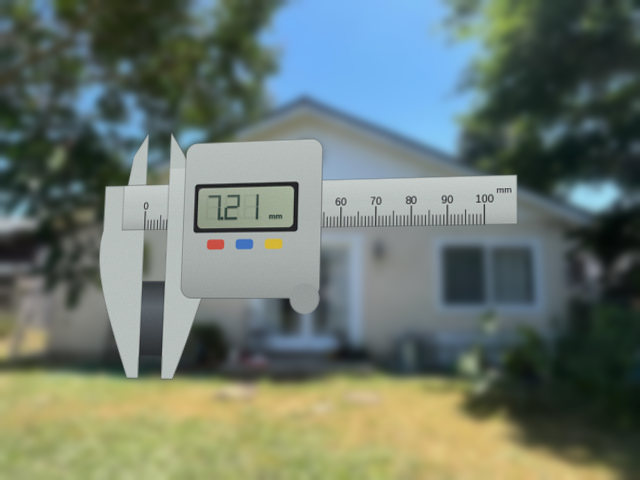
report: 7.21 (mm)
